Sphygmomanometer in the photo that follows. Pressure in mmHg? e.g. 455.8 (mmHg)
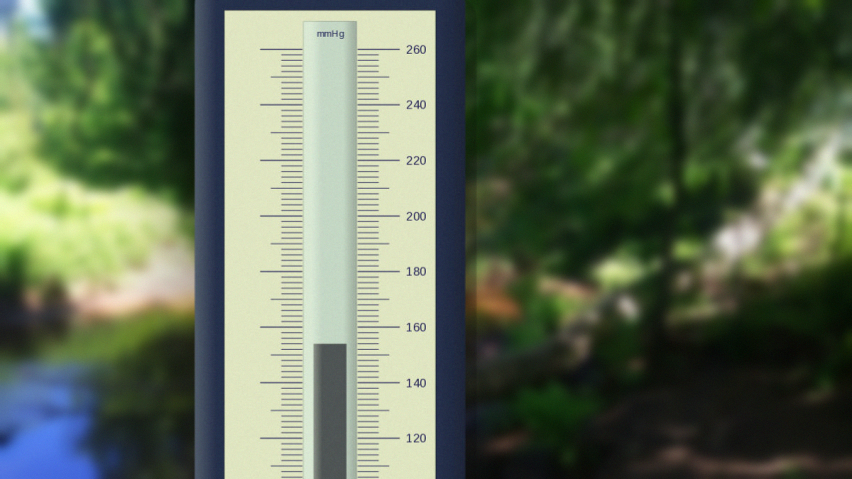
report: 154 (mmHg)
